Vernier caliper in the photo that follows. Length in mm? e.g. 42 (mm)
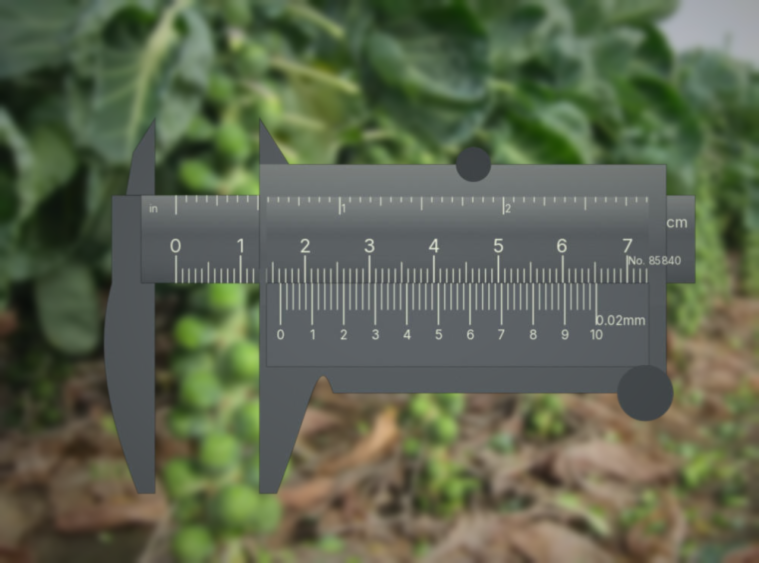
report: 16.2 (mm)
